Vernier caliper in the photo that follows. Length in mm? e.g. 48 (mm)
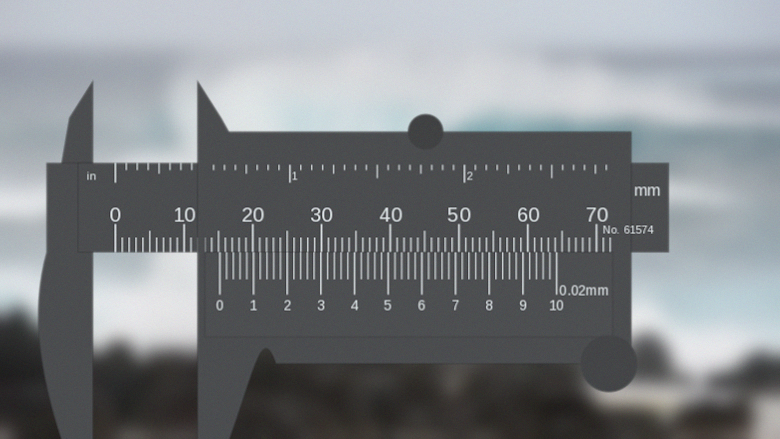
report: 15.2 (mm)
